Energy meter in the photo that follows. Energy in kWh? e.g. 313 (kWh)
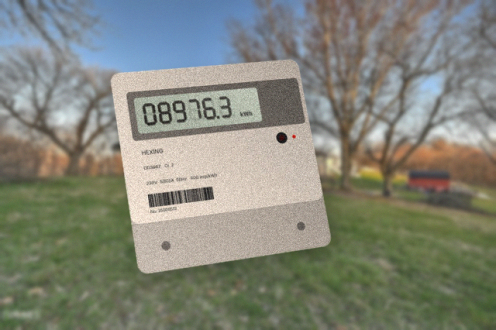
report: 8976.3 (kWh)
